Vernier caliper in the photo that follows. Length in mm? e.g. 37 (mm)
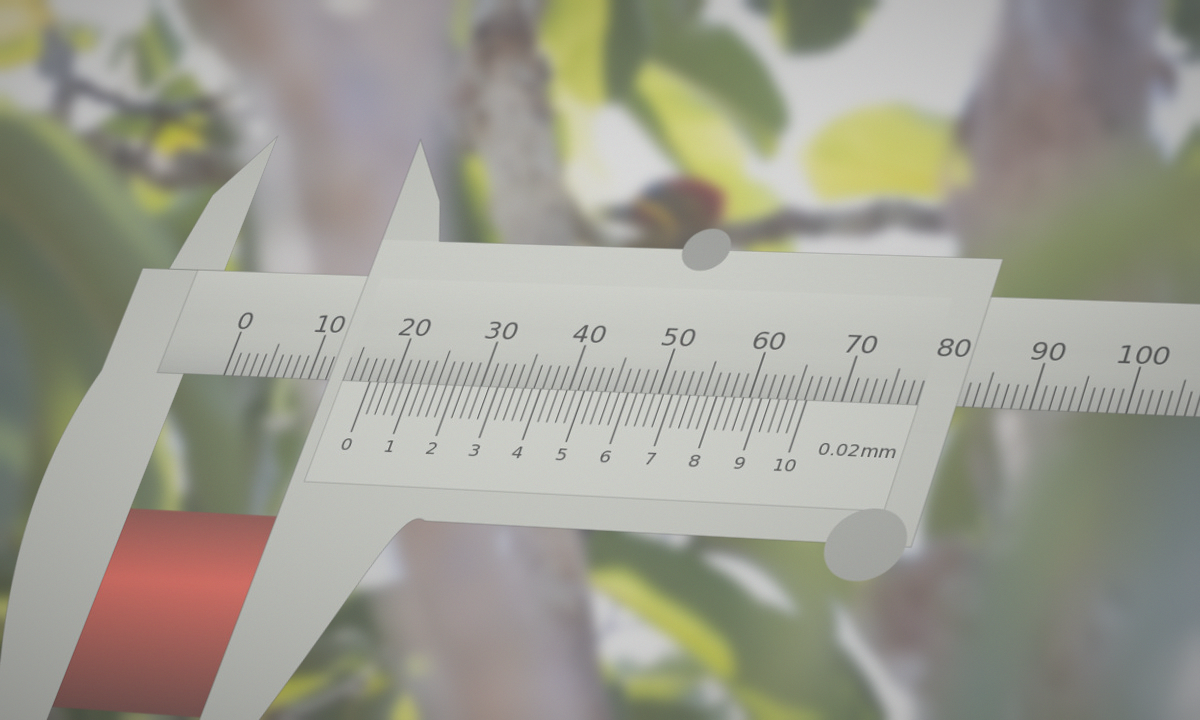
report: 17.2 (mm)
